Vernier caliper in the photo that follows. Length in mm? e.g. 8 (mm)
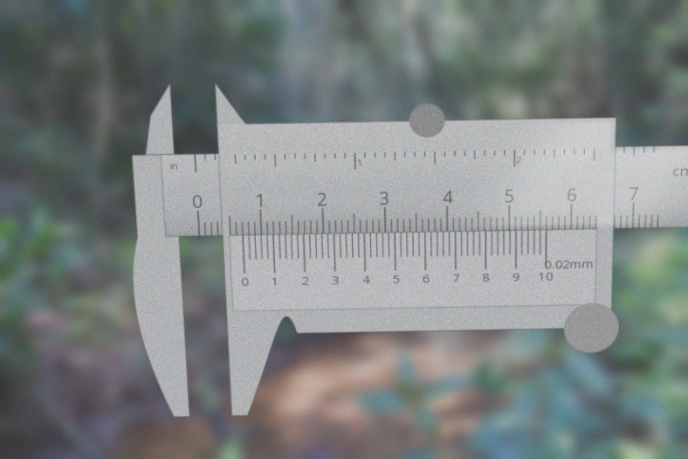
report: 7.0 (mm)
